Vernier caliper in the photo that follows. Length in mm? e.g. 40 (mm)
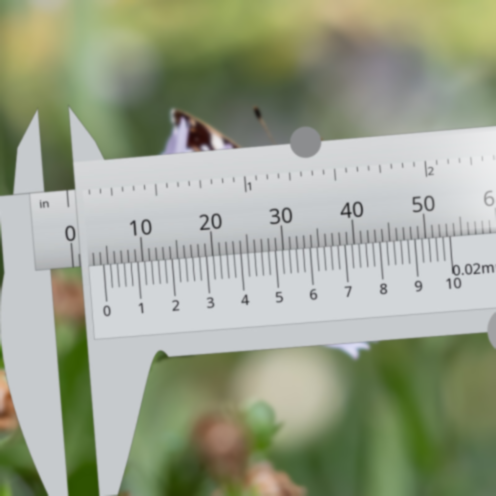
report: 4.4 (mm)
